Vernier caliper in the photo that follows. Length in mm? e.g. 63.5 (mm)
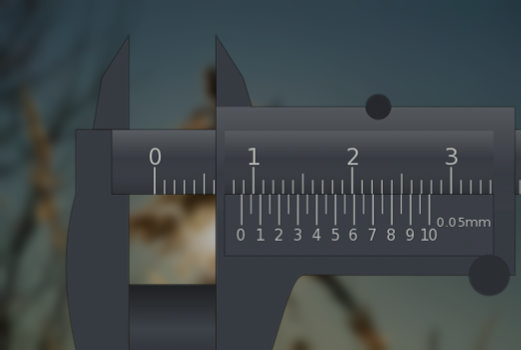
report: 8.8 (mm)
